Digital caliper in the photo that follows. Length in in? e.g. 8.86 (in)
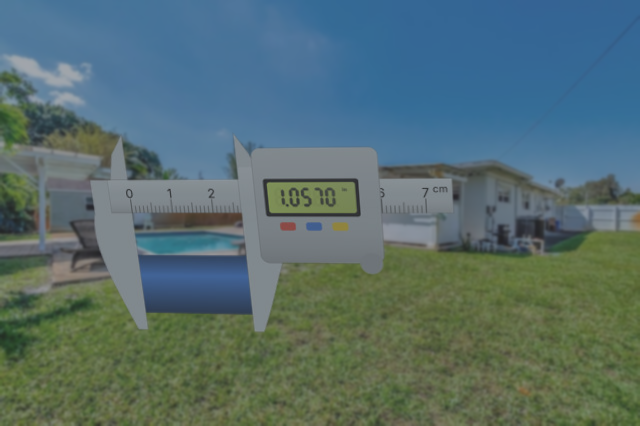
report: 1.0570 (in)
